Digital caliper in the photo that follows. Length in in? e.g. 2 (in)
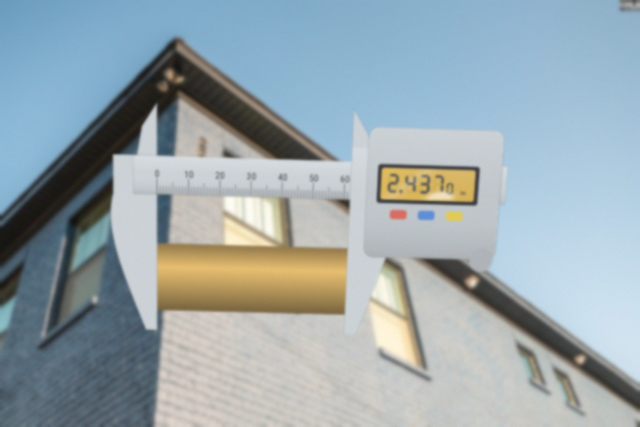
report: 2.4370 (in)
